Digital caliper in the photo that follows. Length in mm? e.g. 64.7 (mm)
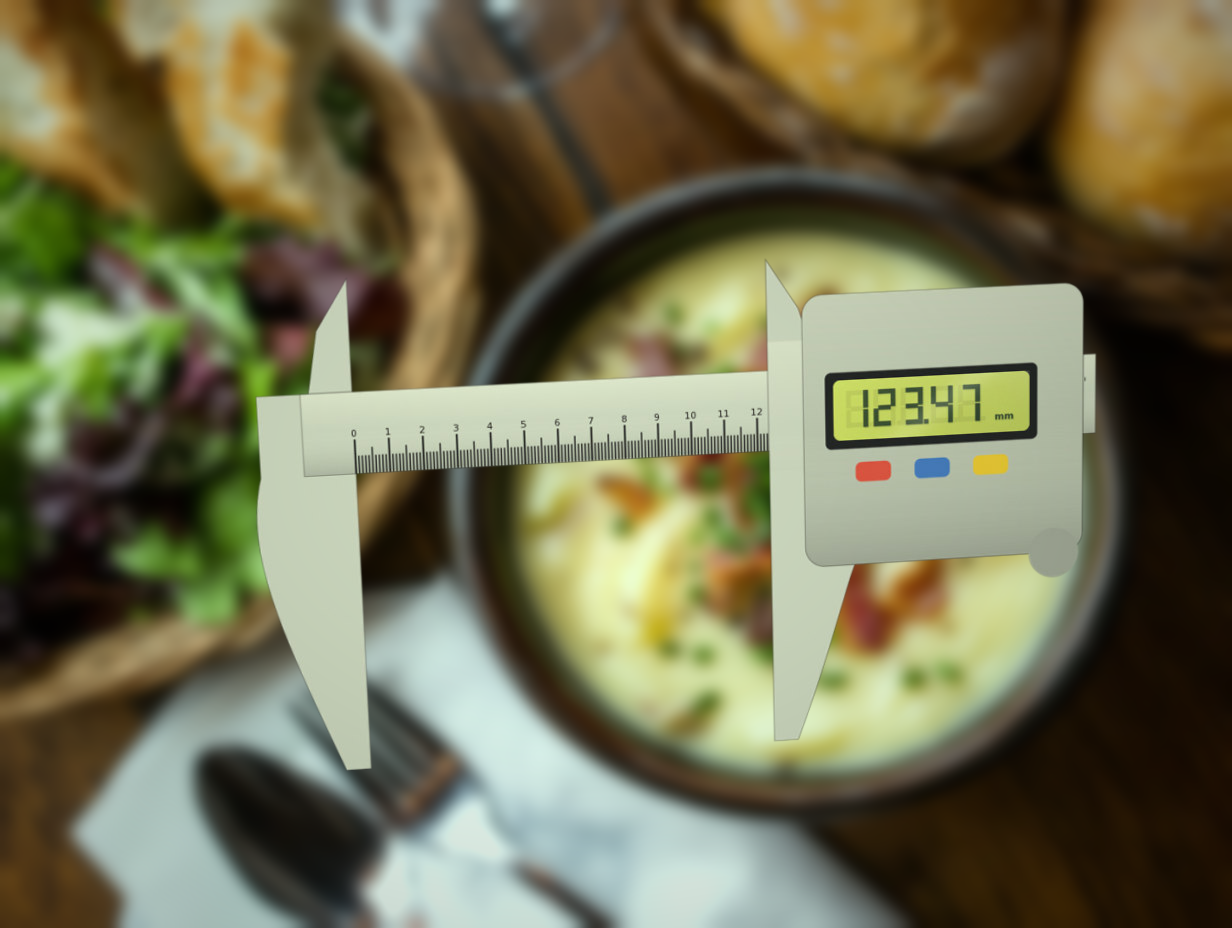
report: 123.47 (mm)
